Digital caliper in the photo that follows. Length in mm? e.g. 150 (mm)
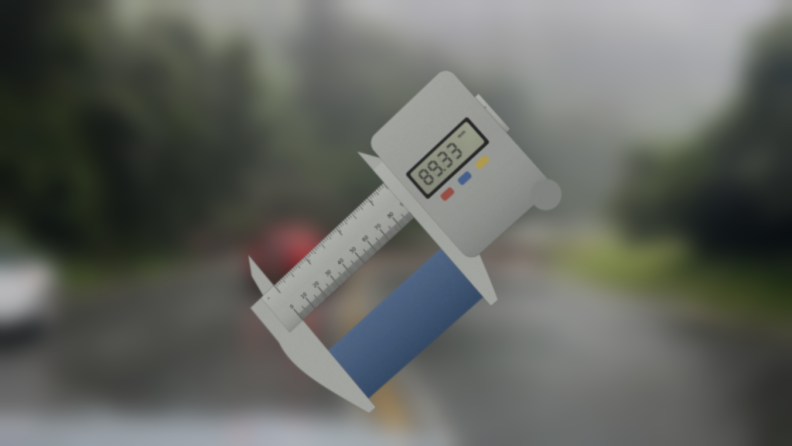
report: 89.33 (mm)
